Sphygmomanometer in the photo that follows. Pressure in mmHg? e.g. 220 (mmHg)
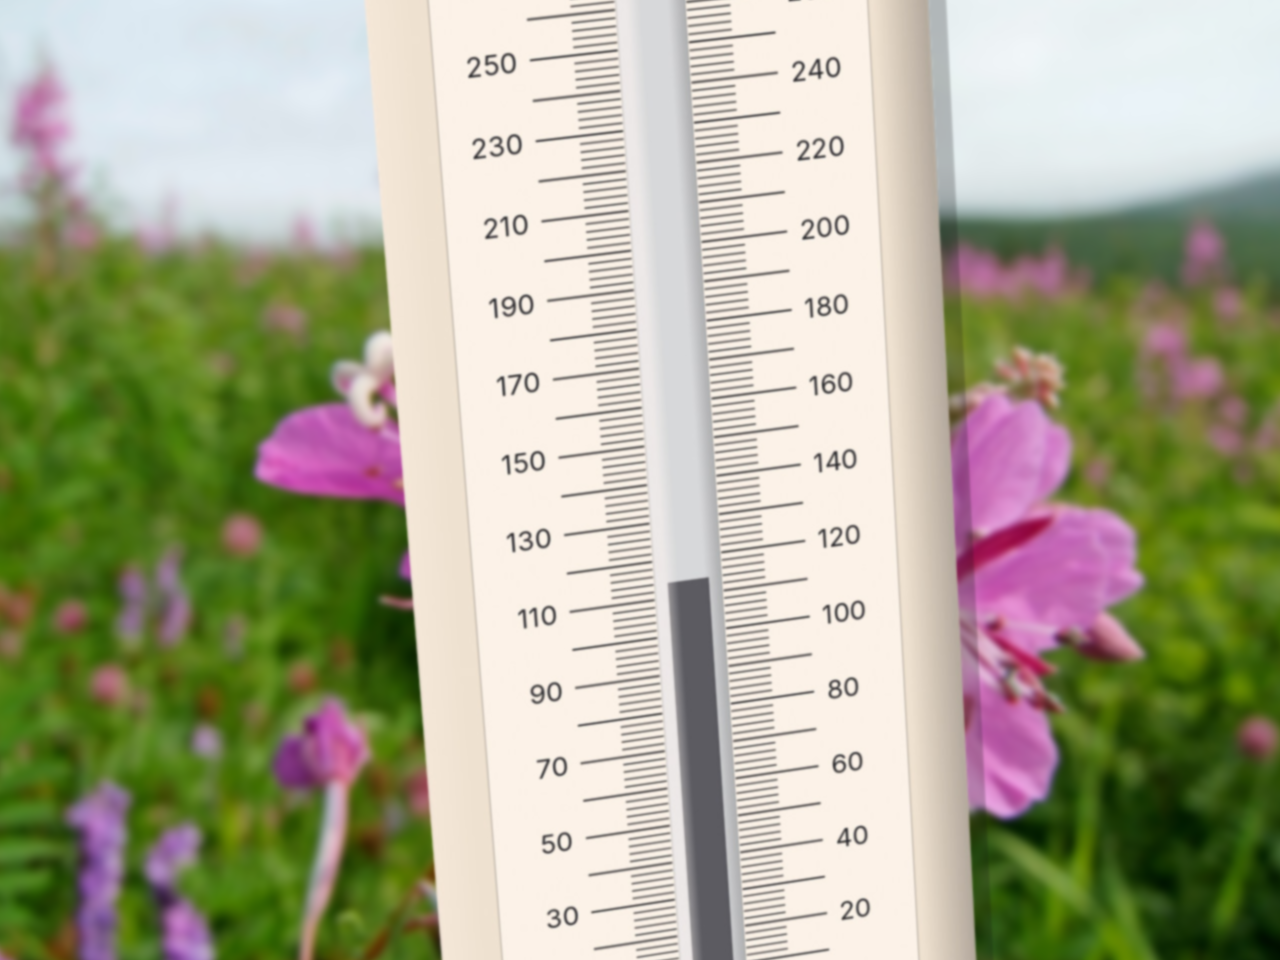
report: 114 (mmHg)
